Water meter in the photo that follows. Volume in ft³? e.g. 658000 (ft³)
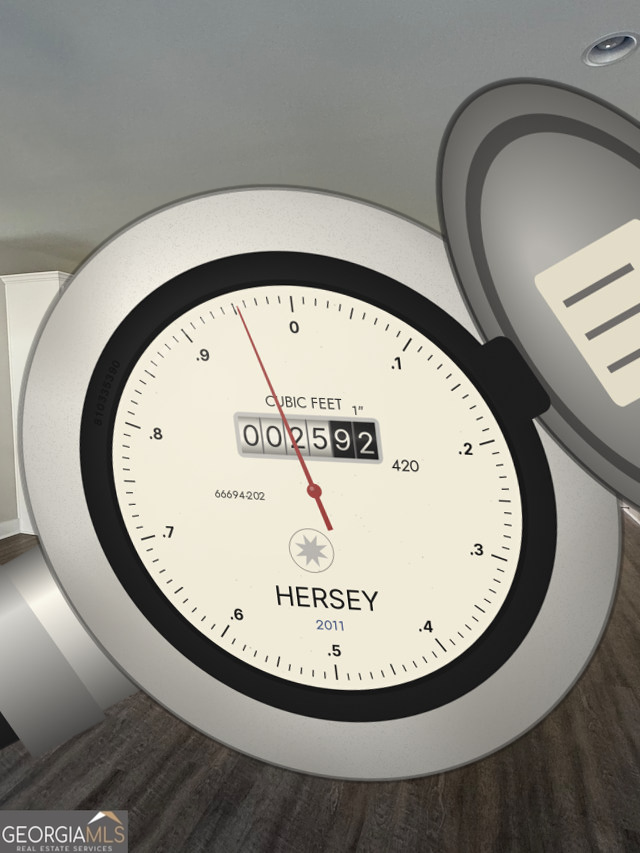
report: 2591.95 (ft³)
